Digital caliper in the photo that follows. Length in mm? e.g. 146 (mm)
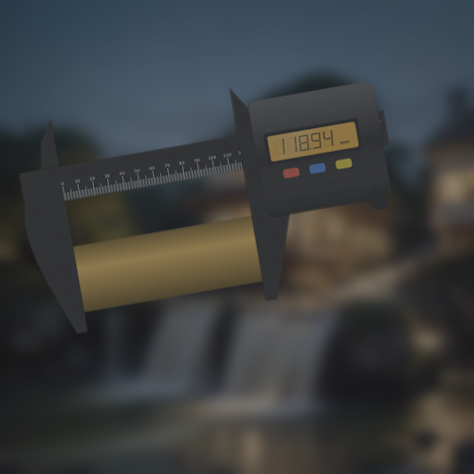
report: 118.94 (mm)
